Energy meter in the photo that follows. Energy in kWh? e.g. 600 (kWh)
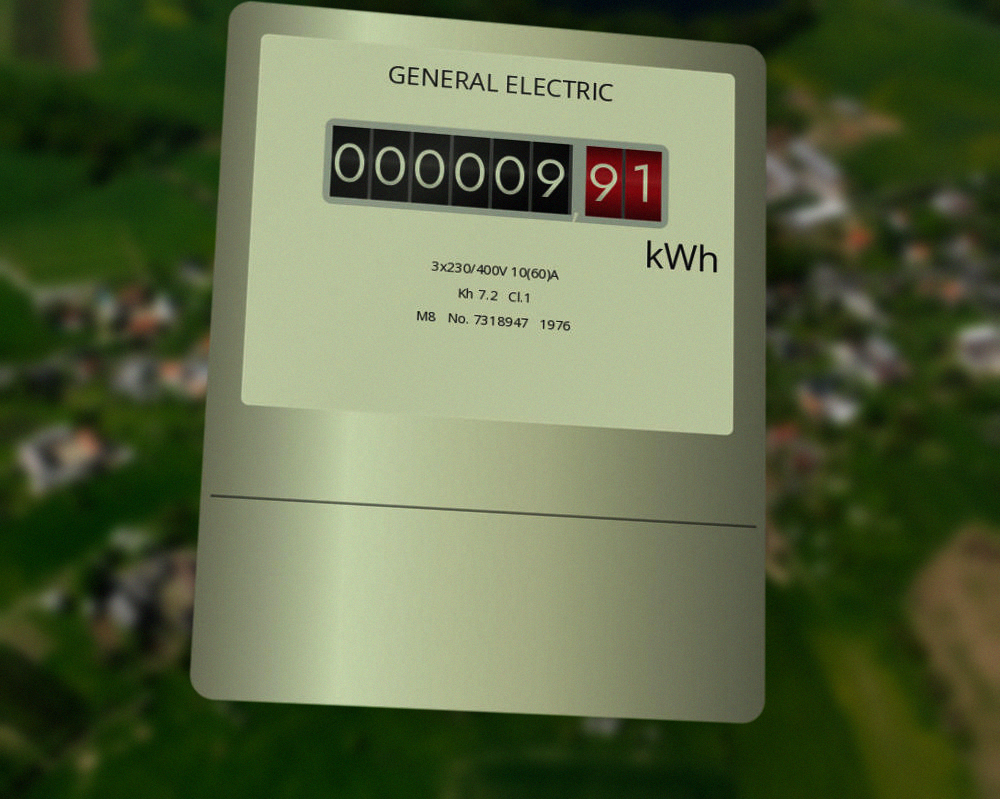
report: 9.91 (kWh)
